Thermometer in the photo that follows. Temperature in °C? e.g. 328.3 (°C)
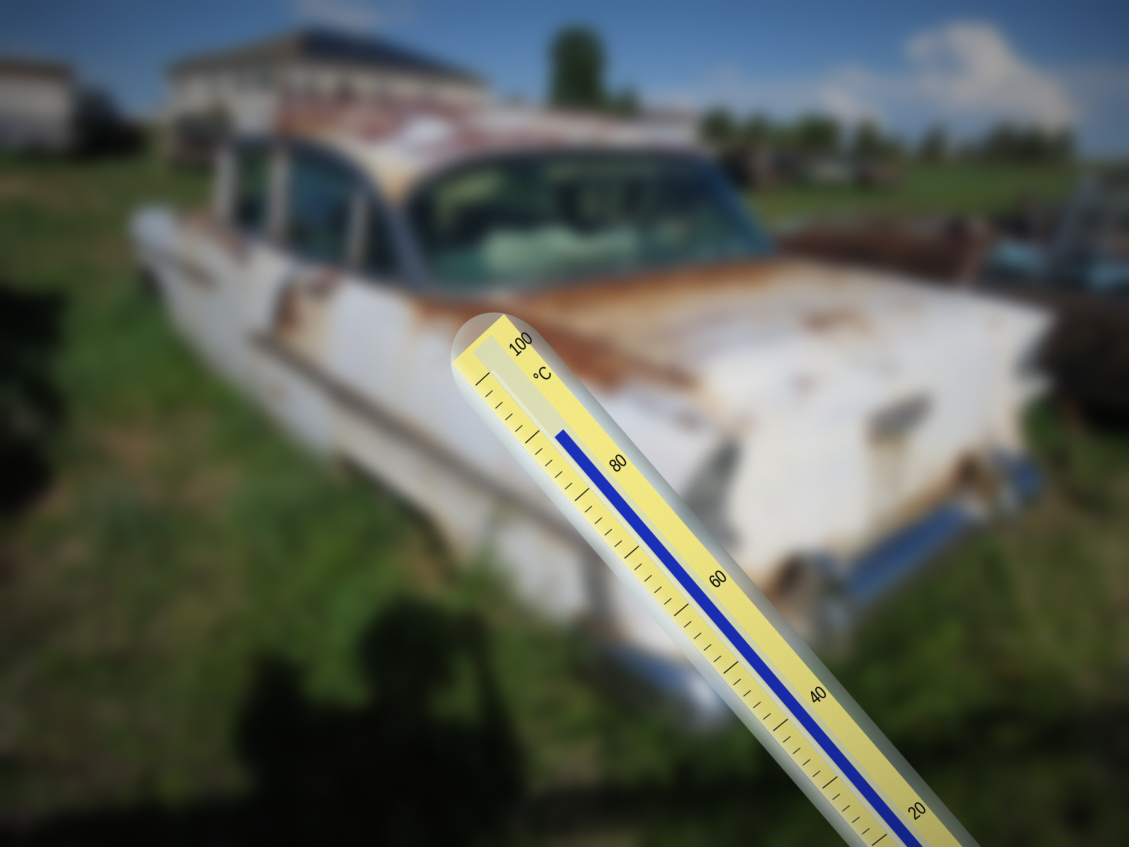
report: 88 (°C)
